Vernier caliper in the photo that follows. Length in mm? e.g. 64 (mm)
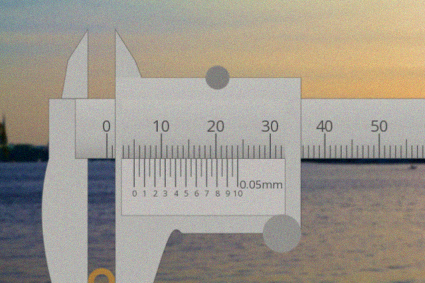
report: 5.0 (mm)
